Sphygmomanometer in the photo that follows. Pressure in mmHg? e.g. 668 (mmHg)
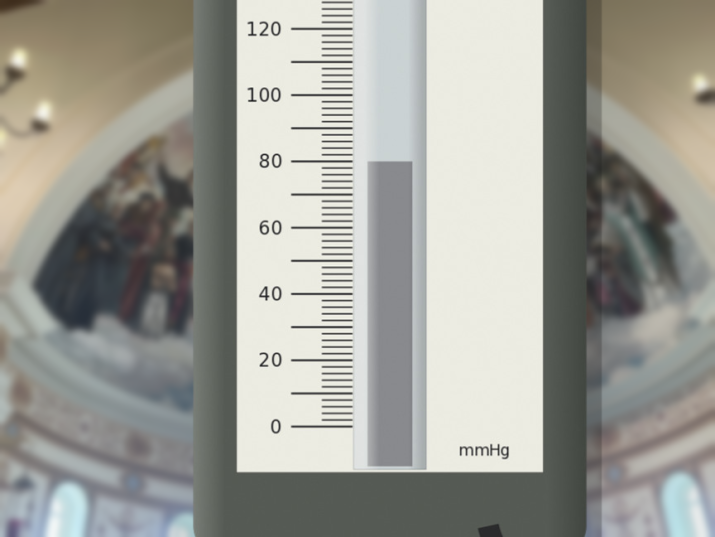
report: 80 (mmHg)
